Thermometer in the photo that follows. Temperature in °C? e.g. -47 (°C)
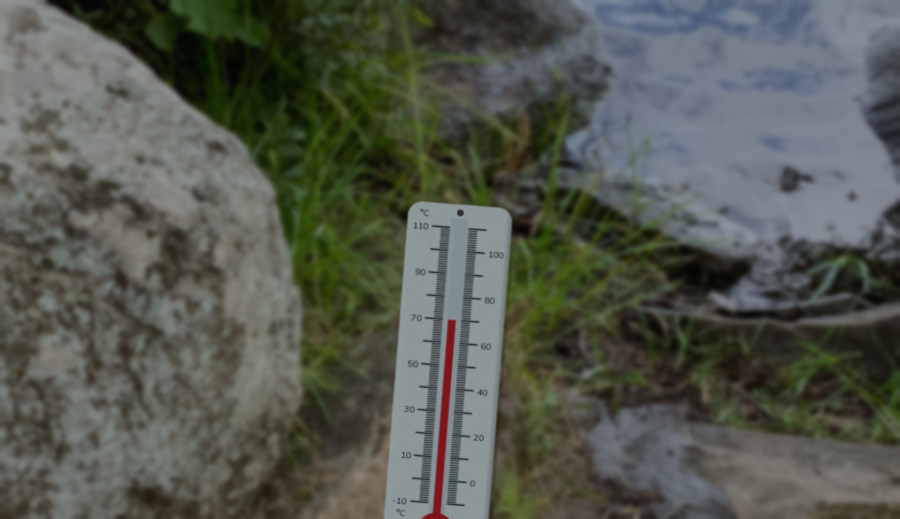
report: 70 (°C)
